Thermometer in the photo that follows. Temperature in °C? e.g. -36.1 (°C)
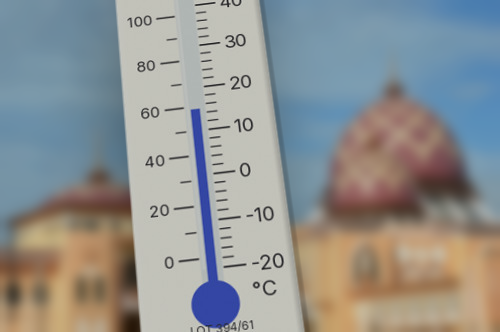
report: 15 (°C)
